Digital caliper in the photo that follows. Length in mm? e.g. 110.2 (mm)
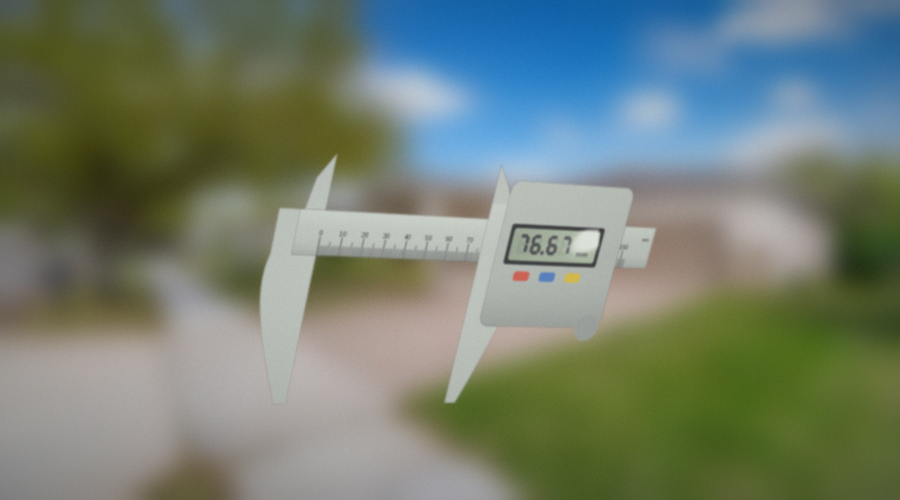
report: 76.67 (mm)
